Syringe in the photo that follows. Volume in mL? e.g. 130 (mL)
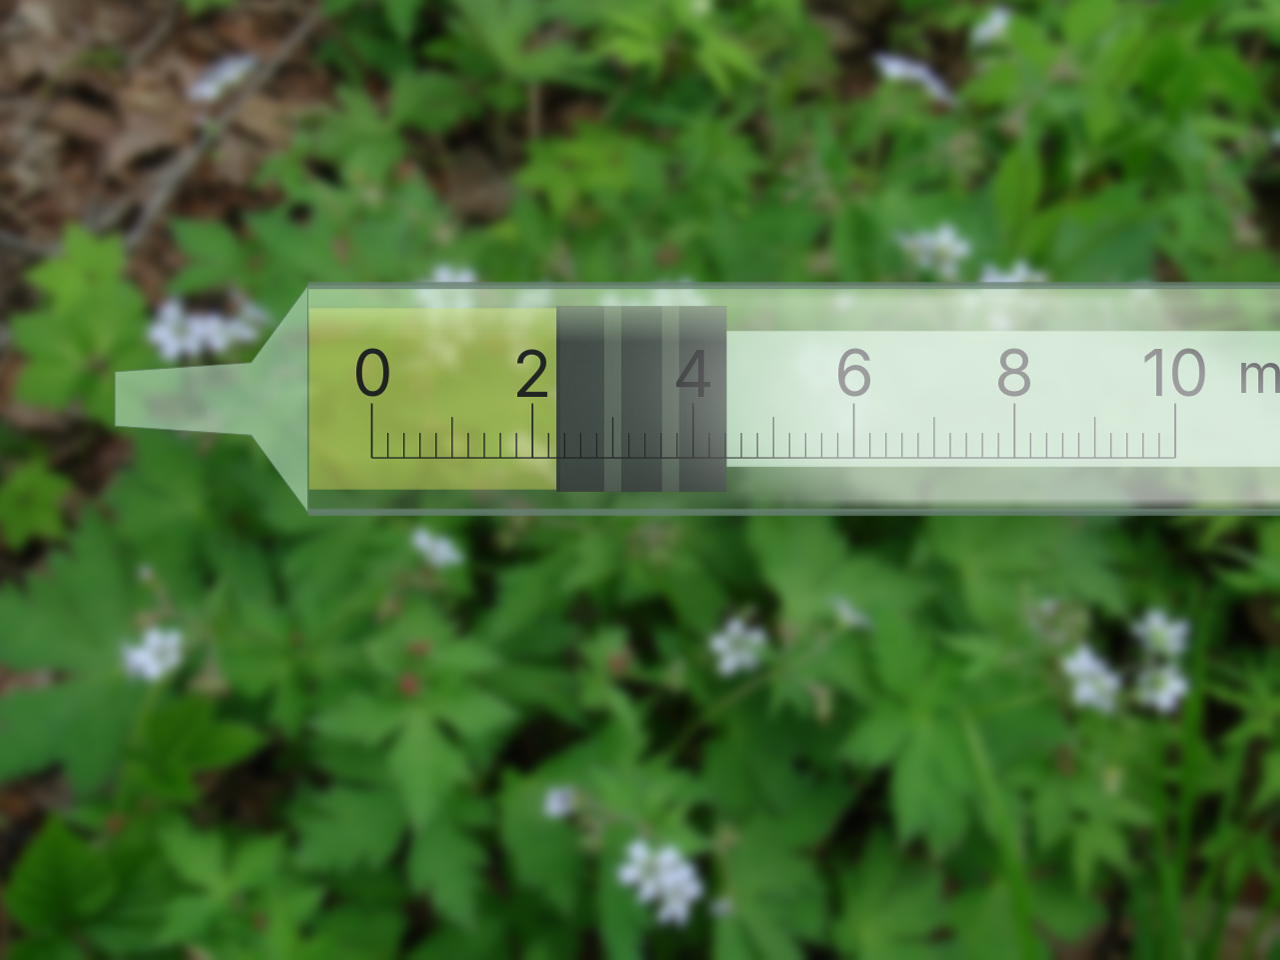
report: 2.3 (mL)
